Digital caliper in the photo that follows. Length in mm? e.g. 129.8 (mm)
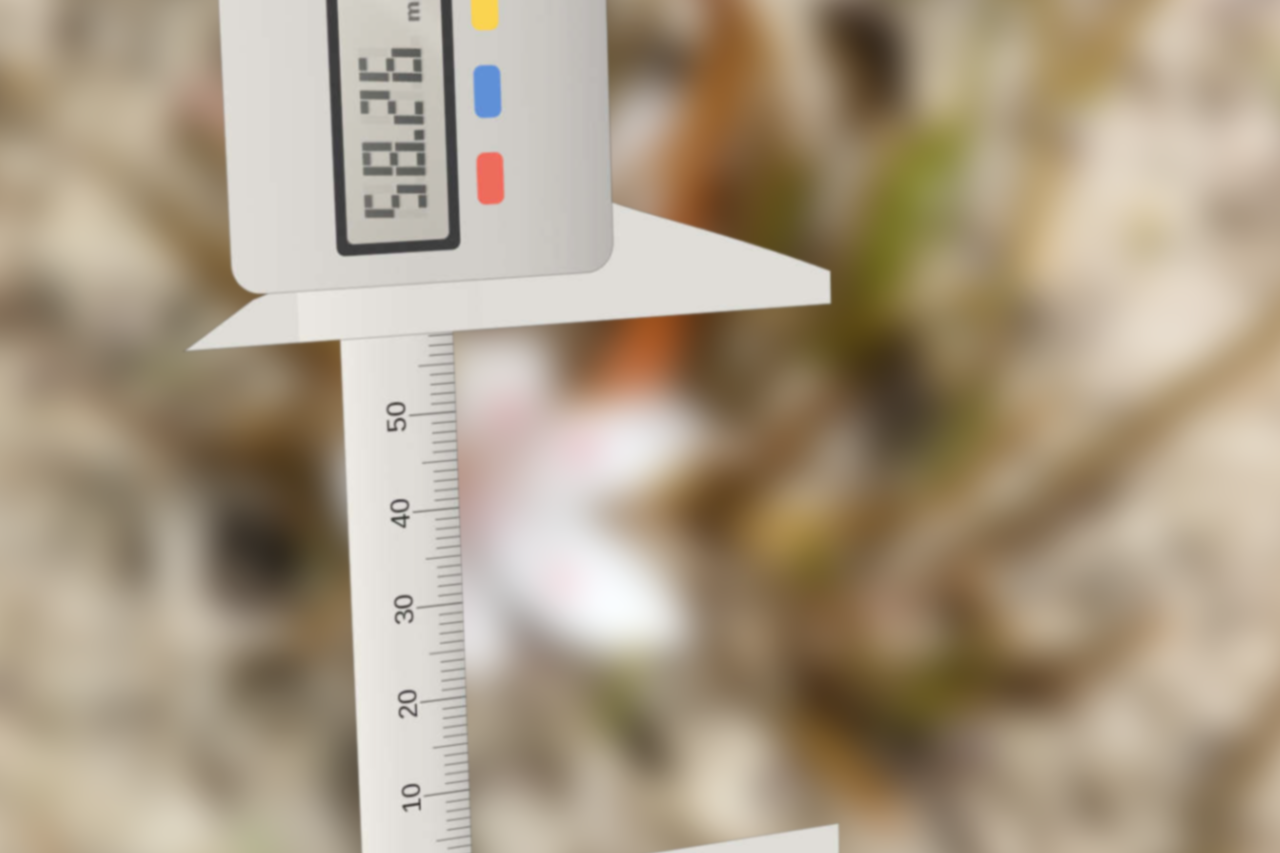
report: 58.26 (mm)
